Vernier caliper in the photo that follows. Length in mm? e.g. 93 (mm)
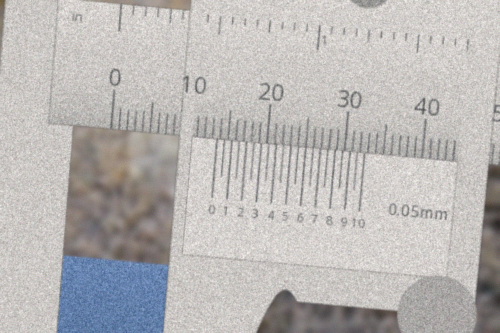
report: 13.6 (mm)
